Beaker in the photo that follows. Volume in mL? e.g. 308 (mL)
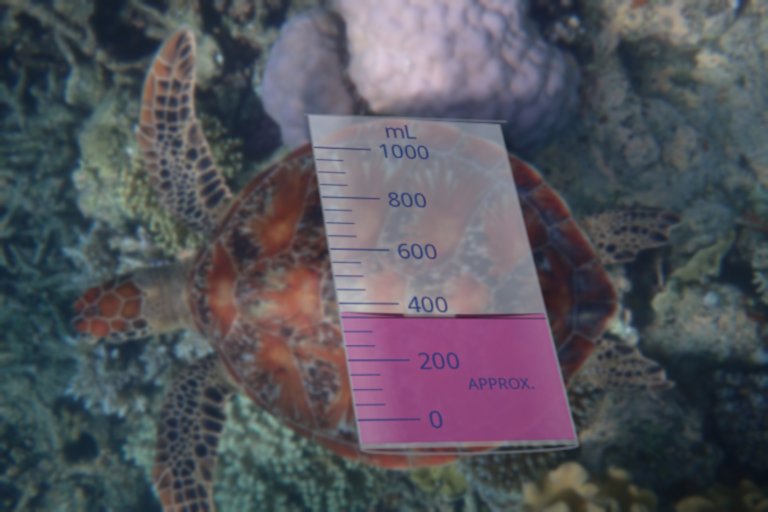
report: 350 (mL)
